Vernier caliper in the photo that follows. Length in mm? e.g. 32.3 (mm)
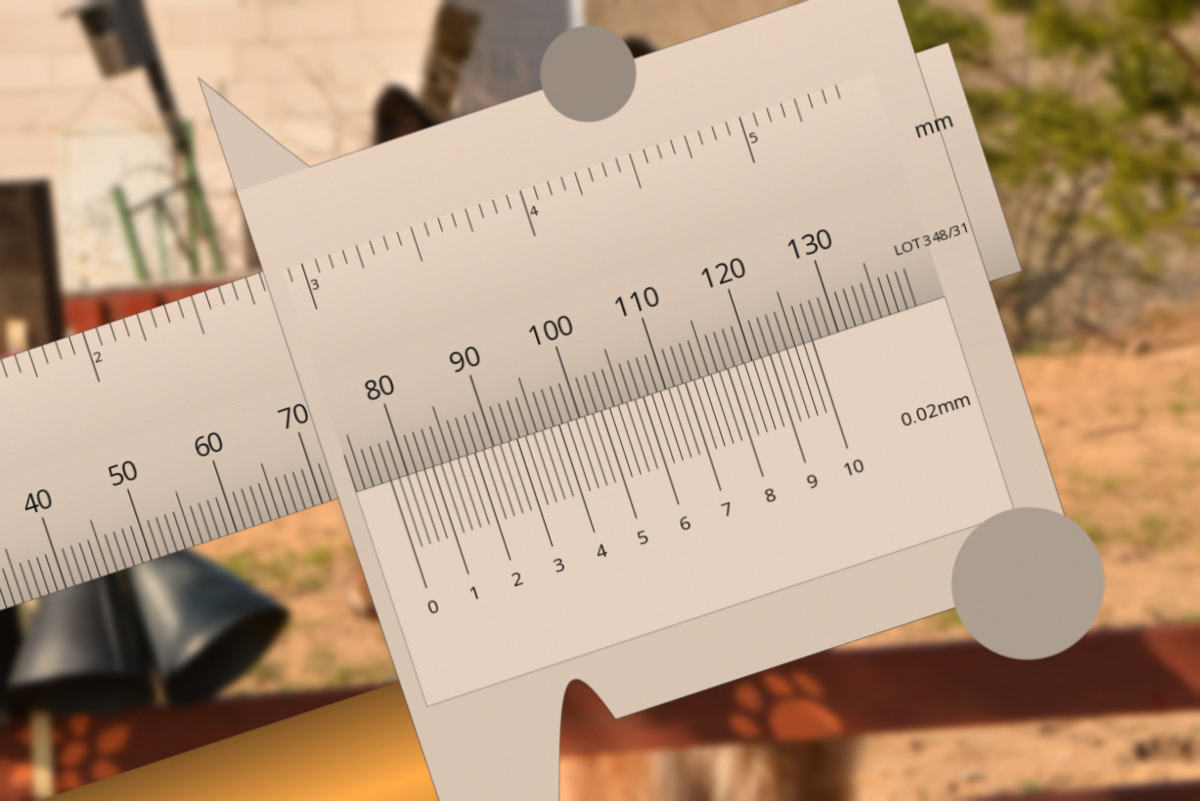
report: 78.0 (mm)
